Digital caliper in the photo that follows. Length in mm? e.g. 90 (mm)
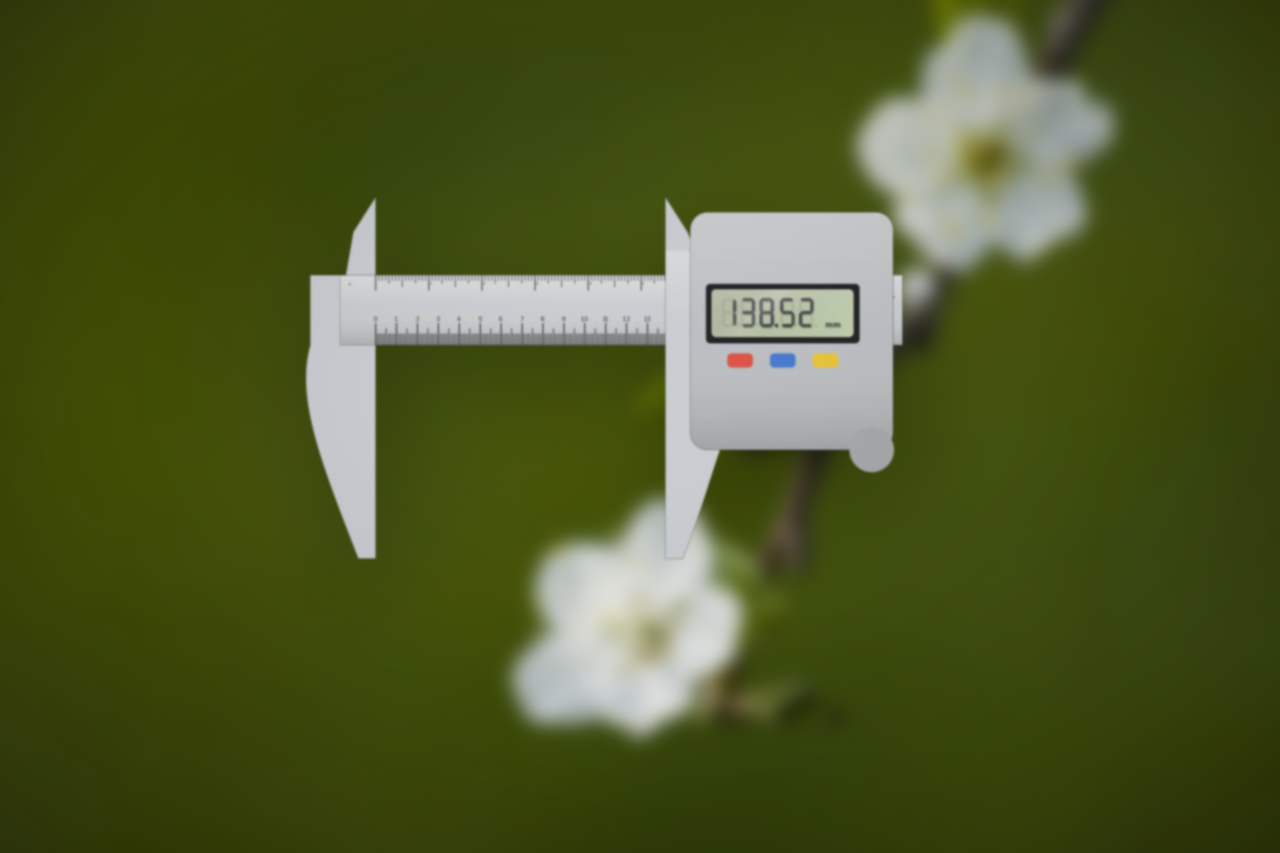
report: 138.52 (mm)
